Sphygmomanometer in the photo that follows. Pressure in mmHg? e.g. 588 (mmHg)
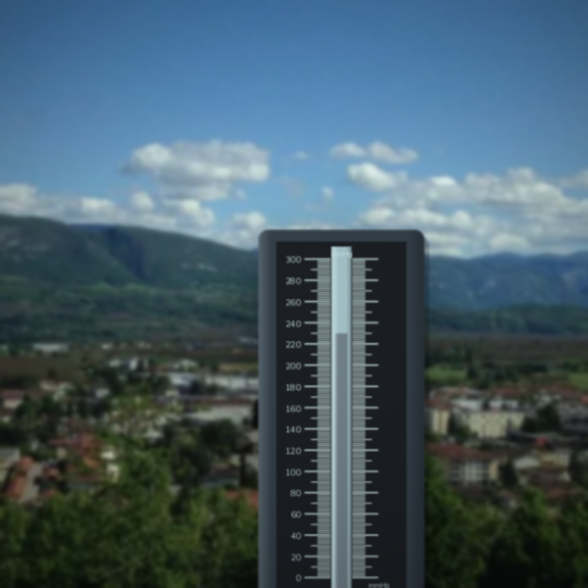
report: 230 (mmHg)
